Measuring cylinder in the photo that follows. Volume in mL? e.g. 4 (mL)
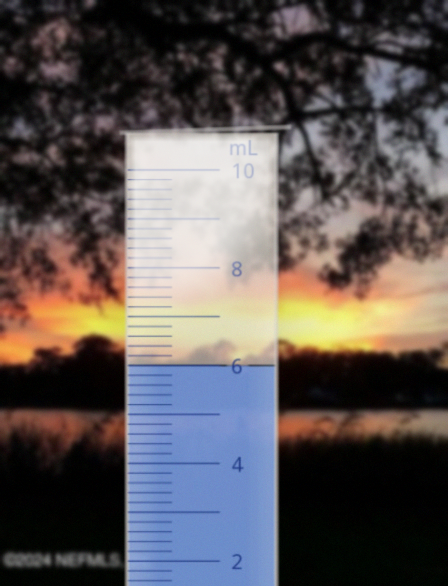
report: 6 (mL)
